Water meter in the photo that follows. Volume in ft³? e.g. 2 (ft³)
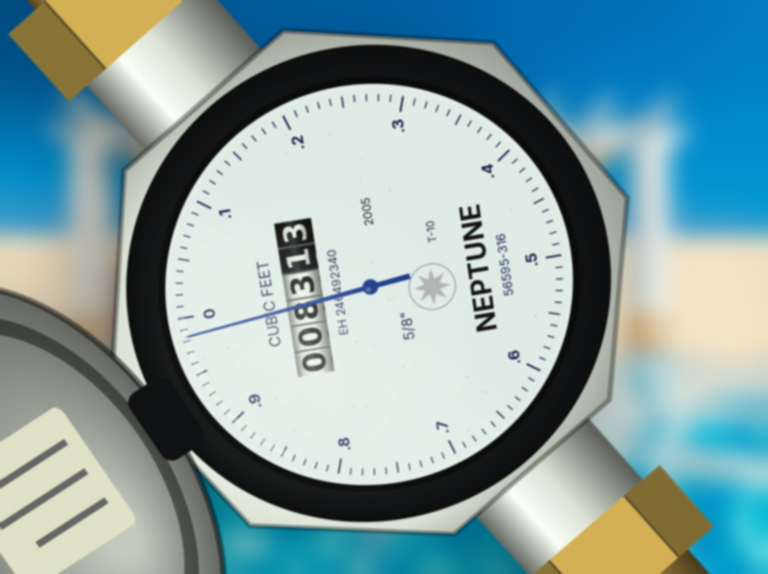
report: 8312.98 (ft³)
